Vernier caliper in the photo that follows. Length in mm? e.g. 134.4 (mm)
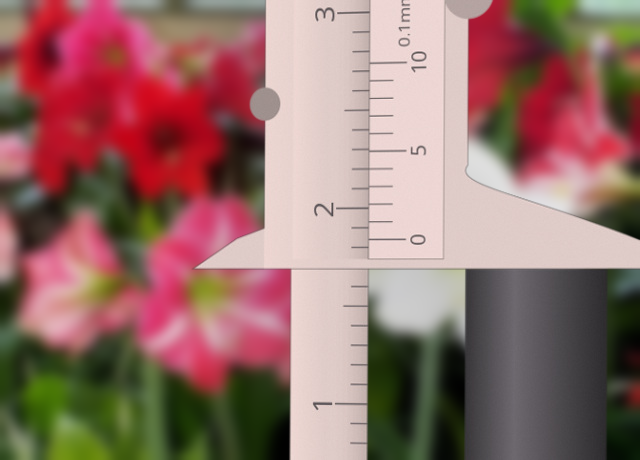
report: 18.4 (mm)
